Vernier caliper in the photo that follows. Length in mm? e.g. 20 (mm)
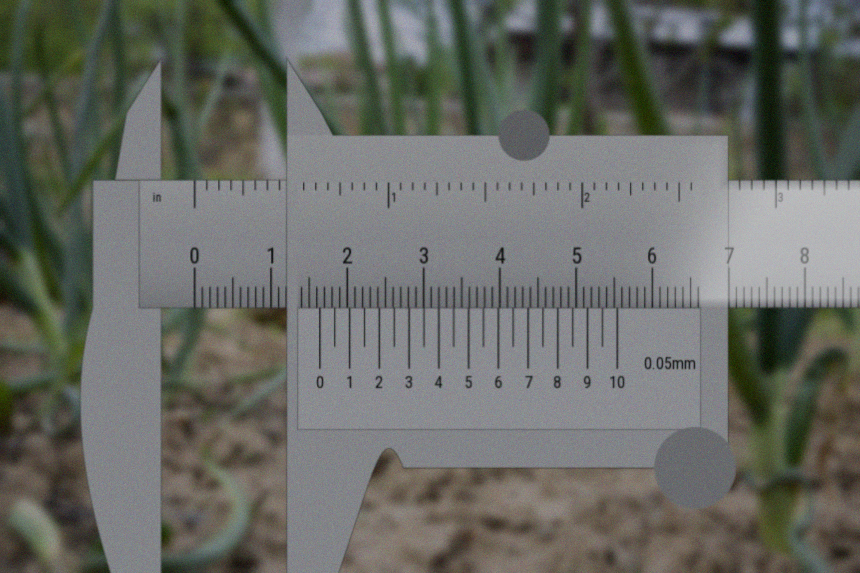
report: 16.4 (mm)
